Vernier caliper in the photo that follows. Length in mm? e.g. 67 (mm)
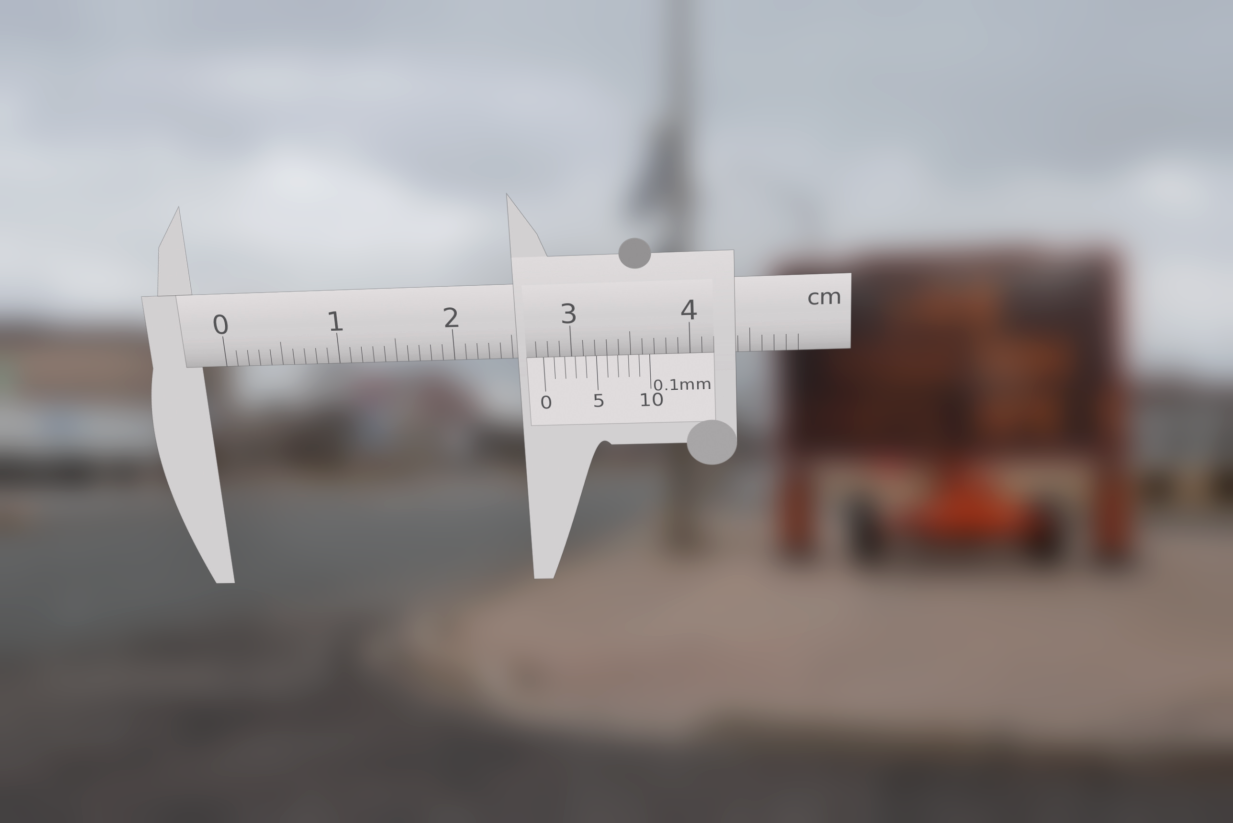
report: 27.6 (mm)
